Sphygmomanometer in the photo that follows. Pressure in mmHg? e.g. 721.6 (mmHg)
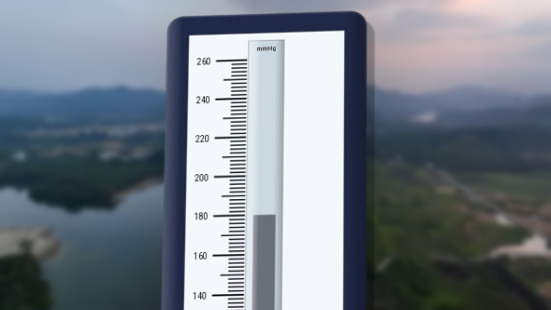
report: 180 (mmHg)
